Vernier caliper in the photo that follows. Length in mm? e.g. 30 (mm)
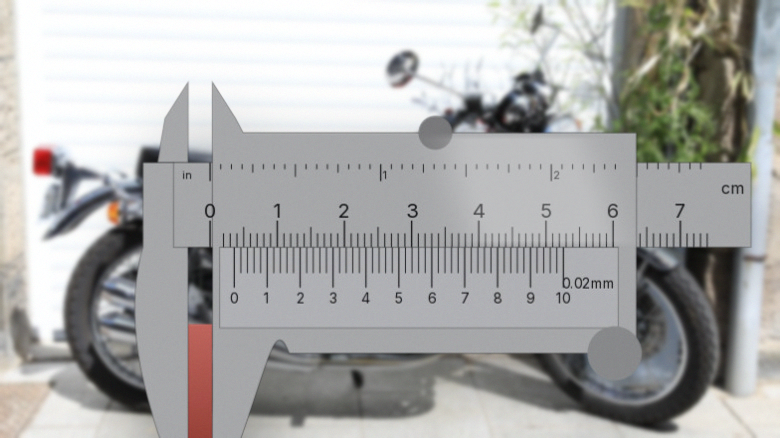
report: 3.6 (mm)
